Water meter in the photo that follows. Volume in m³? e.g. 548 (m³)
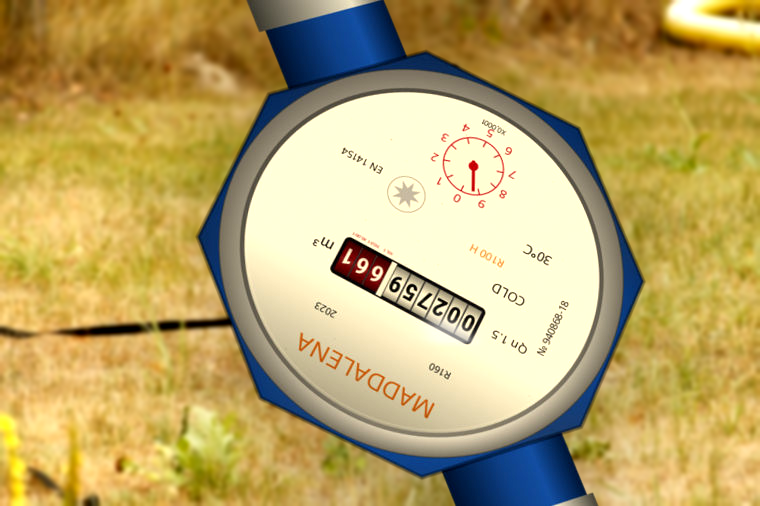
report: 2759.6609 (m³)
